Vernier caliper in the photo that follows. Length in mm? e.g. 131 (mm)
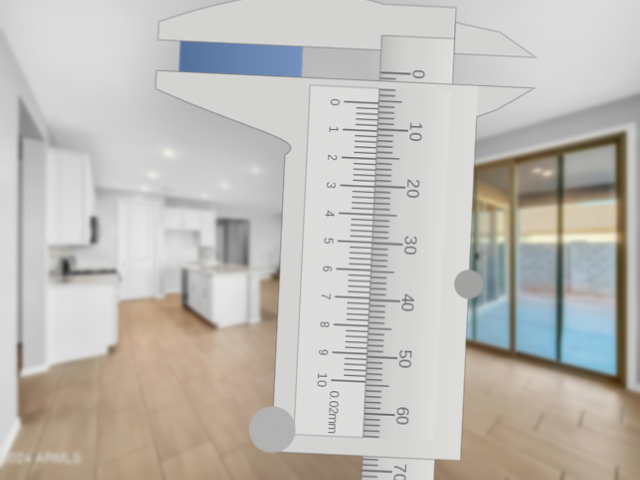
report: 5.4 (mm)
